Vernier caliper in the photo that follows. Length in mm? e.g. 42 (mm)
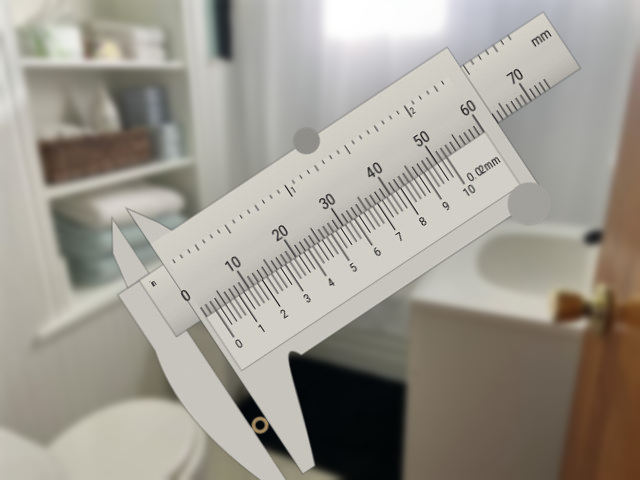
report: 3.0 (mm)
